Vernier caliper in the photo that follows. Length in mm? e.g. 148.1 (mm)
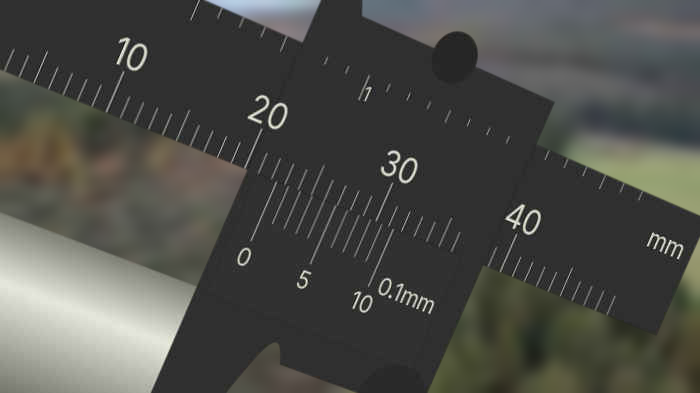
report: 22.4 (mm)
